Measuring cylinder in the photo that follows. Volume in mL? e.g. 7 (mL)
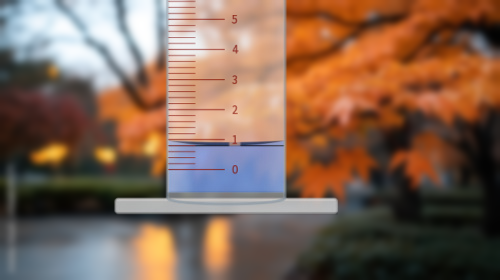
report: 0.8 (mL)
